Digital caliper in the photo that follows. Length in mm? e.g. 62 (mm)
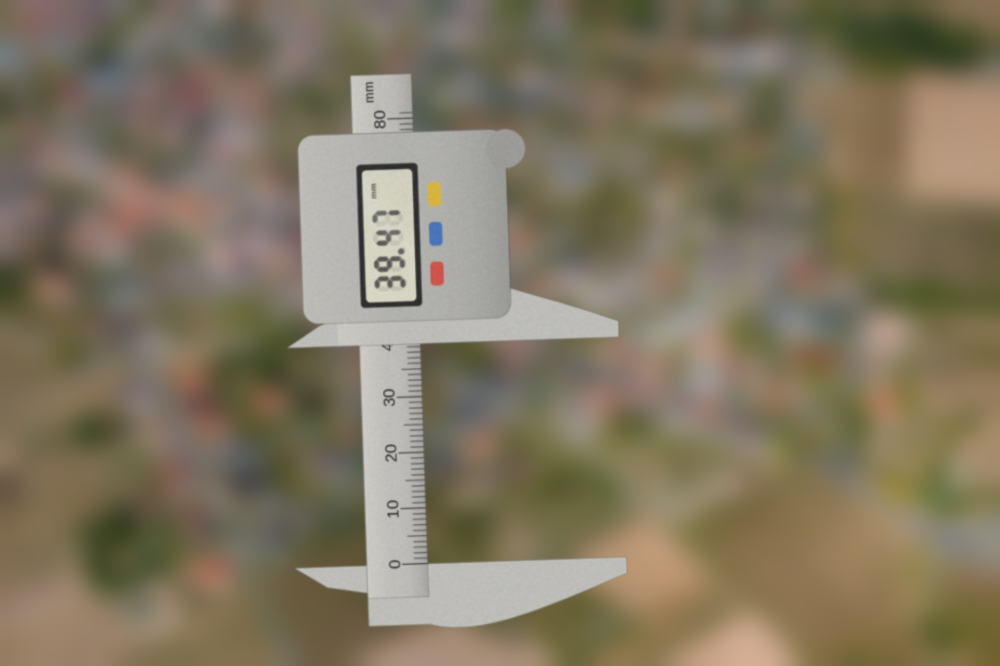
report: 39.47 (mm)
